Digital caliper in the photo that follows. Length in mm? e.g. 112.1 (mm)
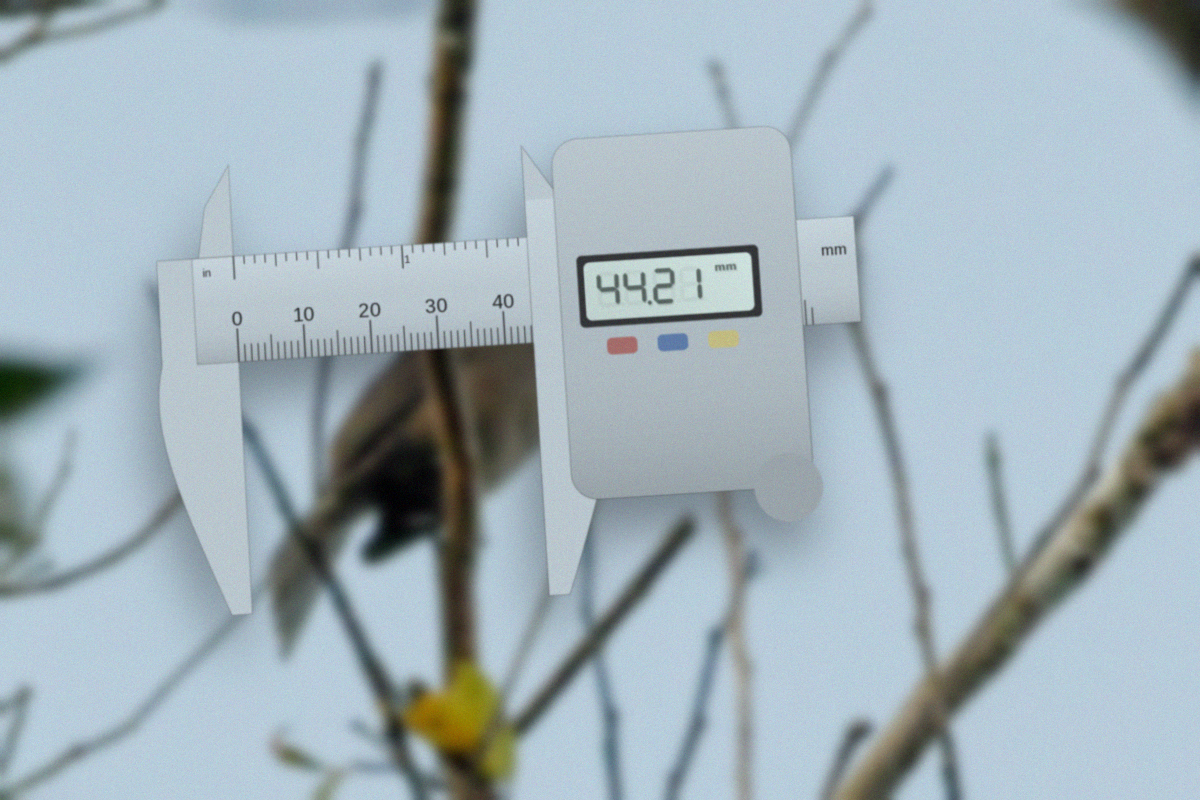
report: 44.21 (mm)
